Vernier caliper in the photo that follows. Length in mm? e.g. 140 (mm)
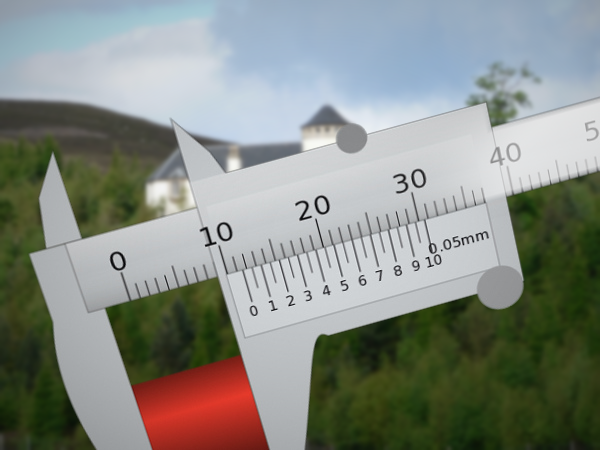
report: 11.6 (mm)
